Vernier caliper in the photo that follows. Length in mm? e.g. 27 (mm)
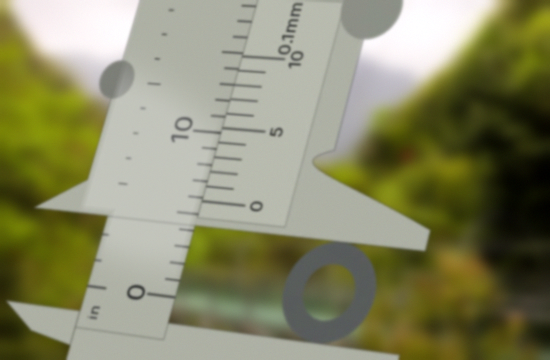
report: 5.8 (mm)
